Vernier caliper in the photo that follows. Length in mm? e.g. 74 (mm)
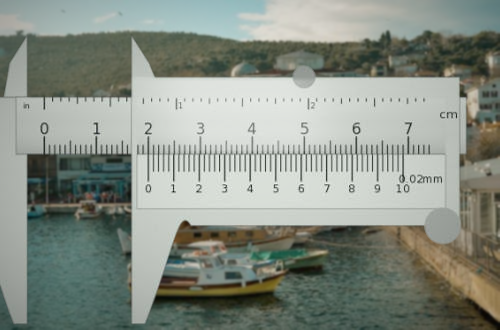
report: 20.0 (mm)
